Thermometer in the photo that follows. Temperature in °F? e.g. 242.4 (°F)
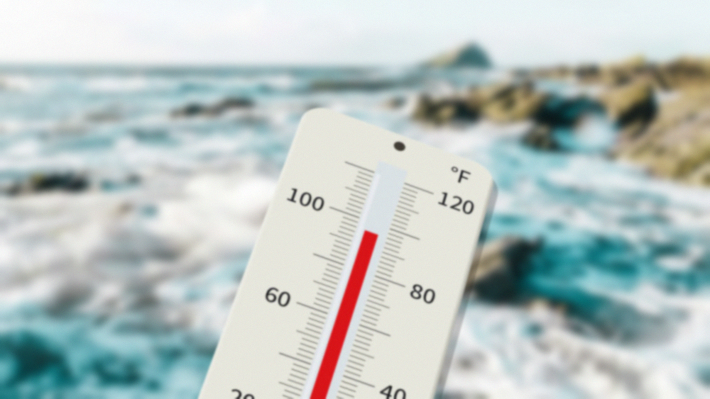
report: 96 (°F)
